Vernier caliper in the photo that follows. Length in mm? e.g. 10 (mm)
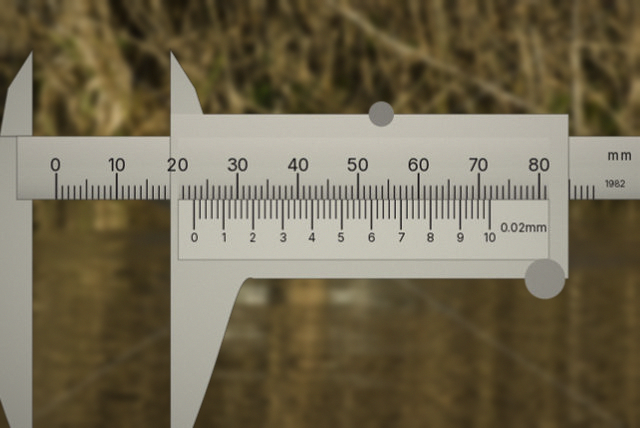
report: 22.8 (mm)
